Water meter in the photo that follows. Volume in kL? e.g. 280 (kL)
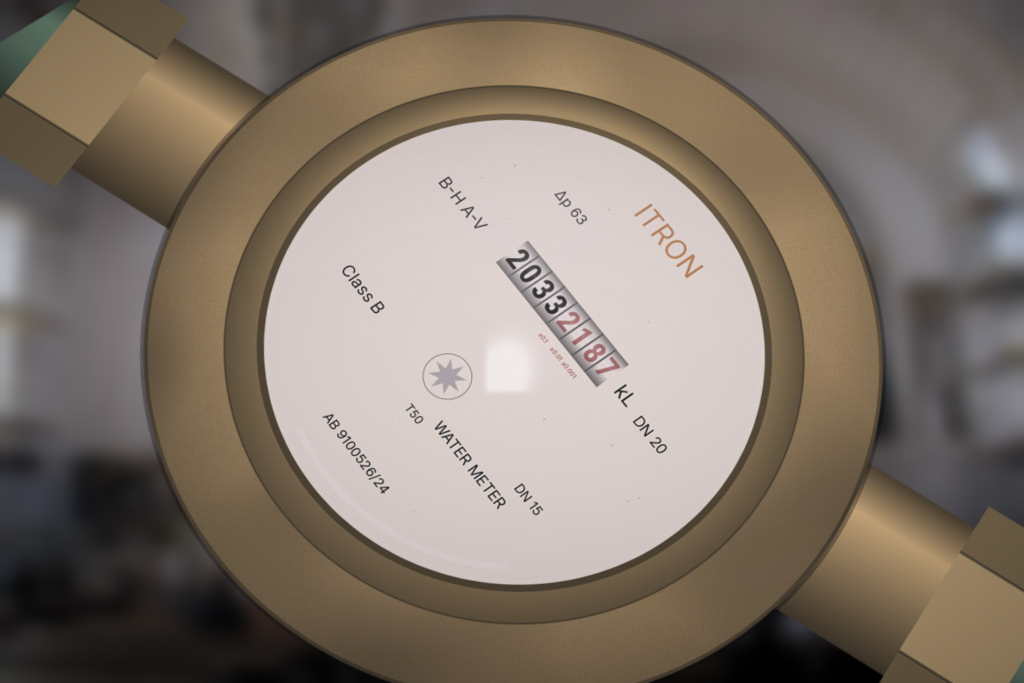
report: 2033.2187 (kL)
